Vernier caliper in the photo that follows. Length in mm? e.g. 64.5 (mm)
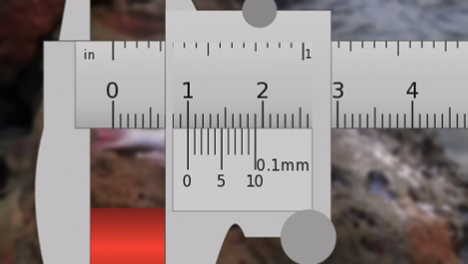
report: 10.0 (mm)
